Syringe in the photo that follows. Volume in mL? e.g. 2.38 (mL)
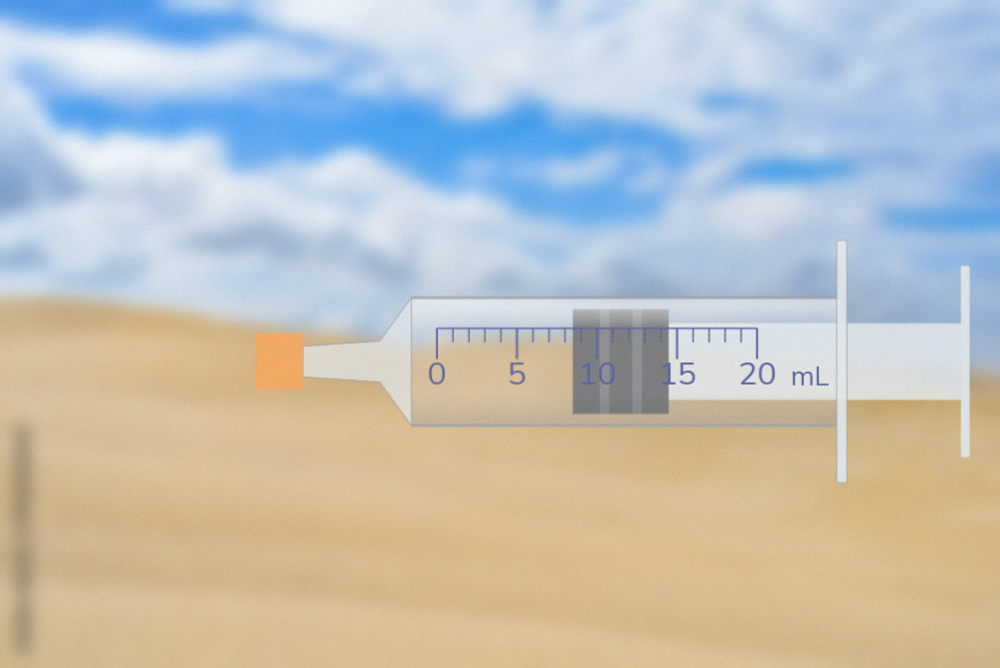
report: 8.5 (mL)
